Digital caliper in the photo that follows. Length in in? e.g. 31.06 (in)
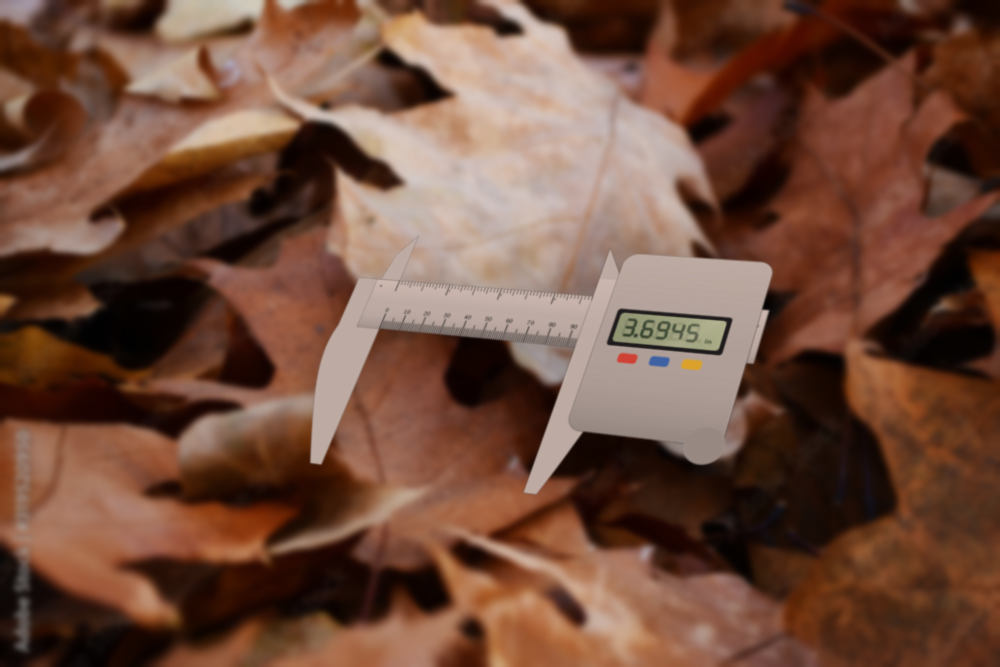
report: 3.6945 (in)
